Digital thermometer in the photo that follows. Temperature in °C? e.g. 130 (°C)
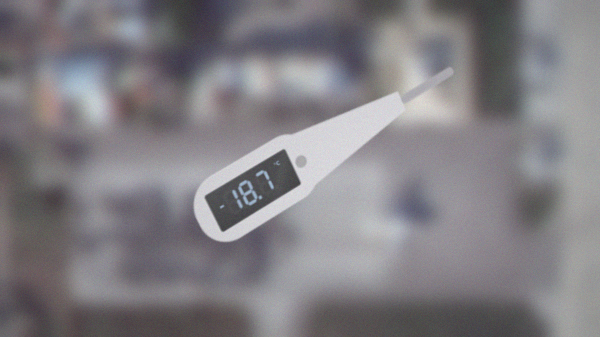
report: -18.7 (°C)
